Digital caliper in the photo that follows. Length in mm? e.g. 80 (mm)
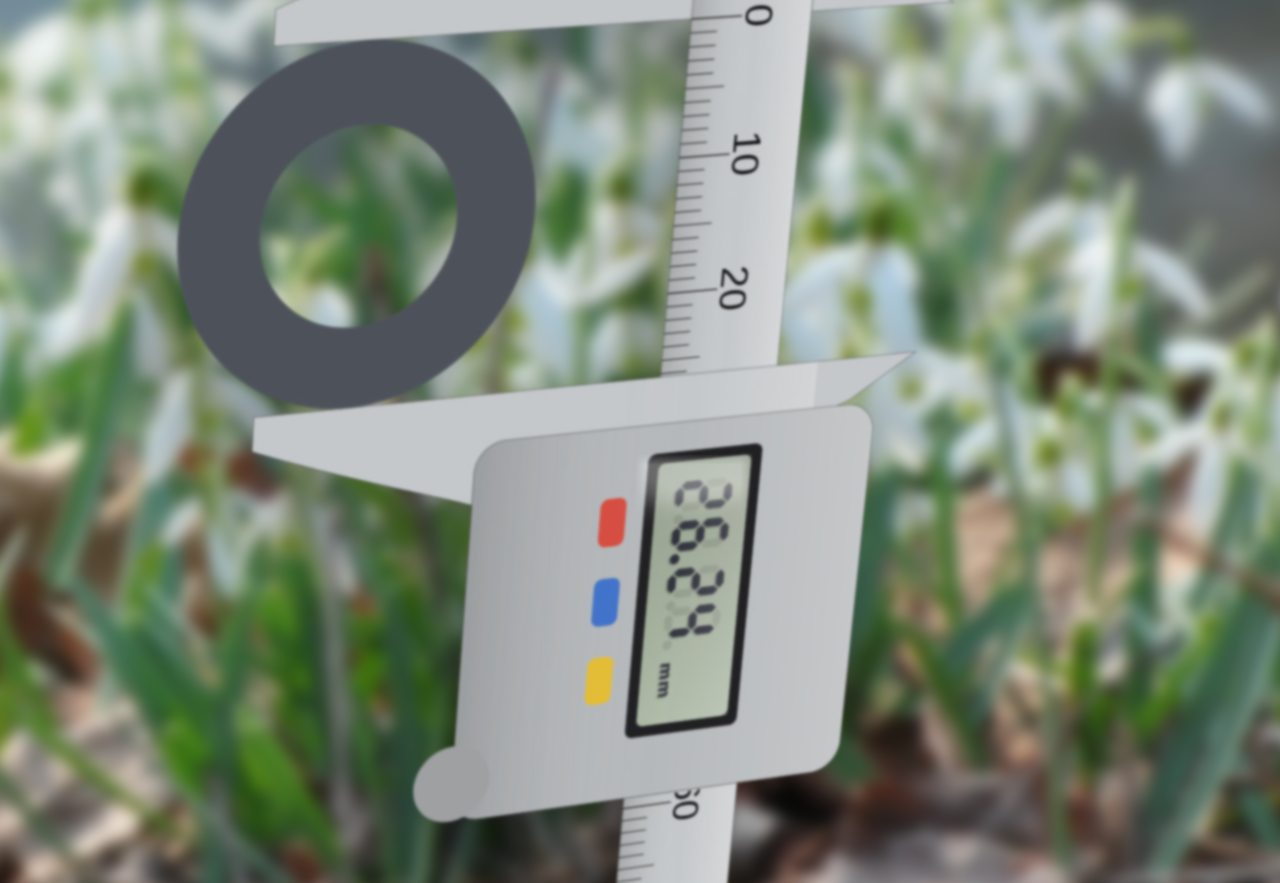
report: 26.24 (mm)
